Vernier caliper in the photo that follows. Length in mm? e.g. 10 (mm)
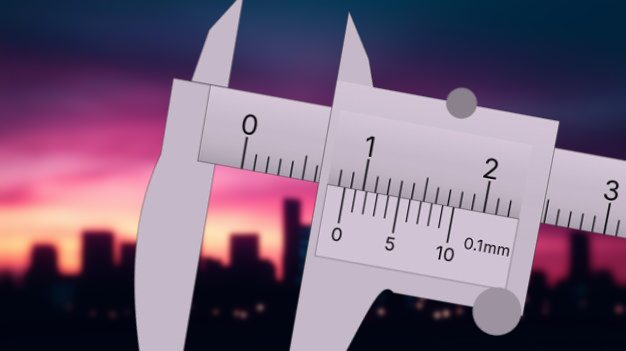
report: 8.5 (mm)
